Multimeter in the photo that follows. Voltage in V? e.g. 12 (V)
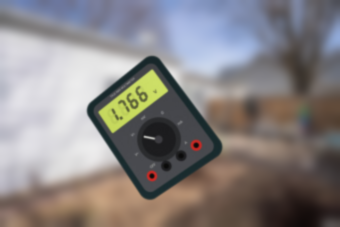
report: 1.766 (V)
